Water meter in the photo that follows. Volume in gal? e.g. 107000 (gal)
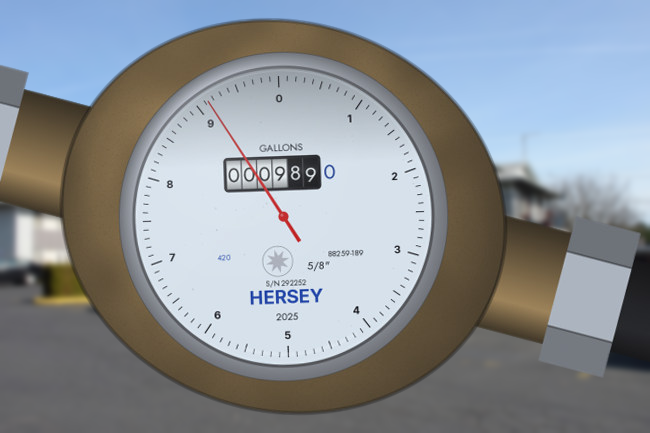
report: 9889.1 (gal)
